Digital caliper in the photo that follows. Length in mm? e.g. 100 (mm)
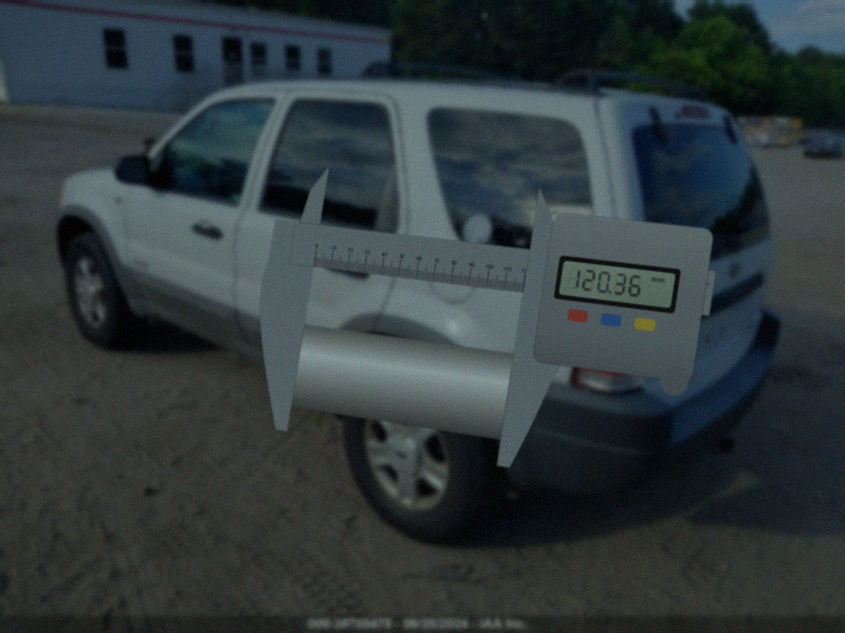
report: 120.36 (mm)
